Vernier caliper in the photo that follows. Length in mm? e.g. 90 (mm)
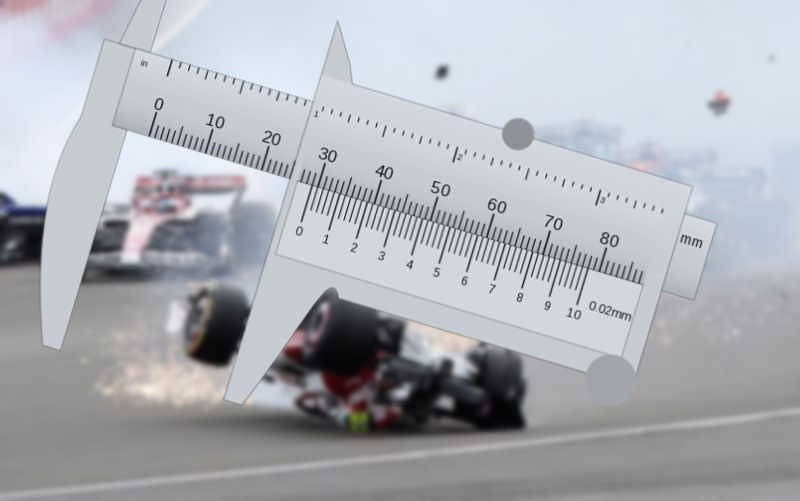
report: 29.0 (mm)
